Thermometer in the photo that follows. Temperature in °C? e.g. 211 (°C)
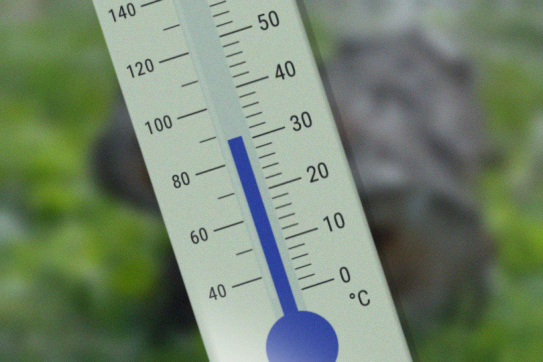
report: 31 (°C)
